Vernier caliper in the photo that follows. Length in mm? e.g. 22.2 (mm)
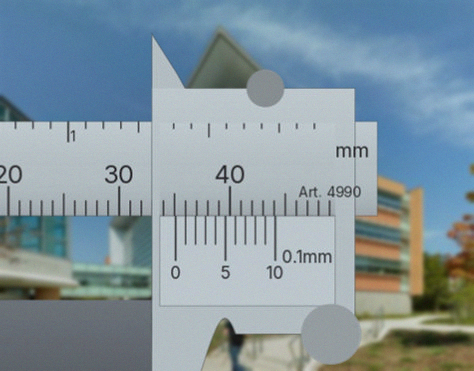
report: 35.1 (mm)
